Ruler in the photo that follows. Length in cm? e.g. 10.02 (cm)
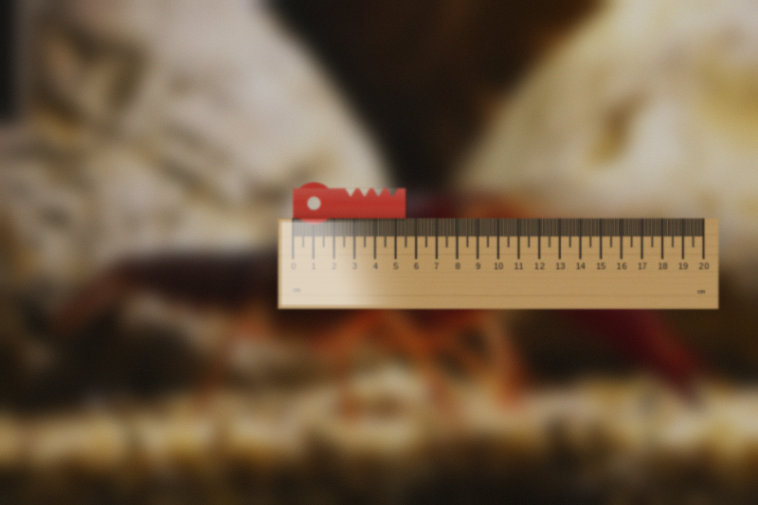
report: 5.5 (cm)
